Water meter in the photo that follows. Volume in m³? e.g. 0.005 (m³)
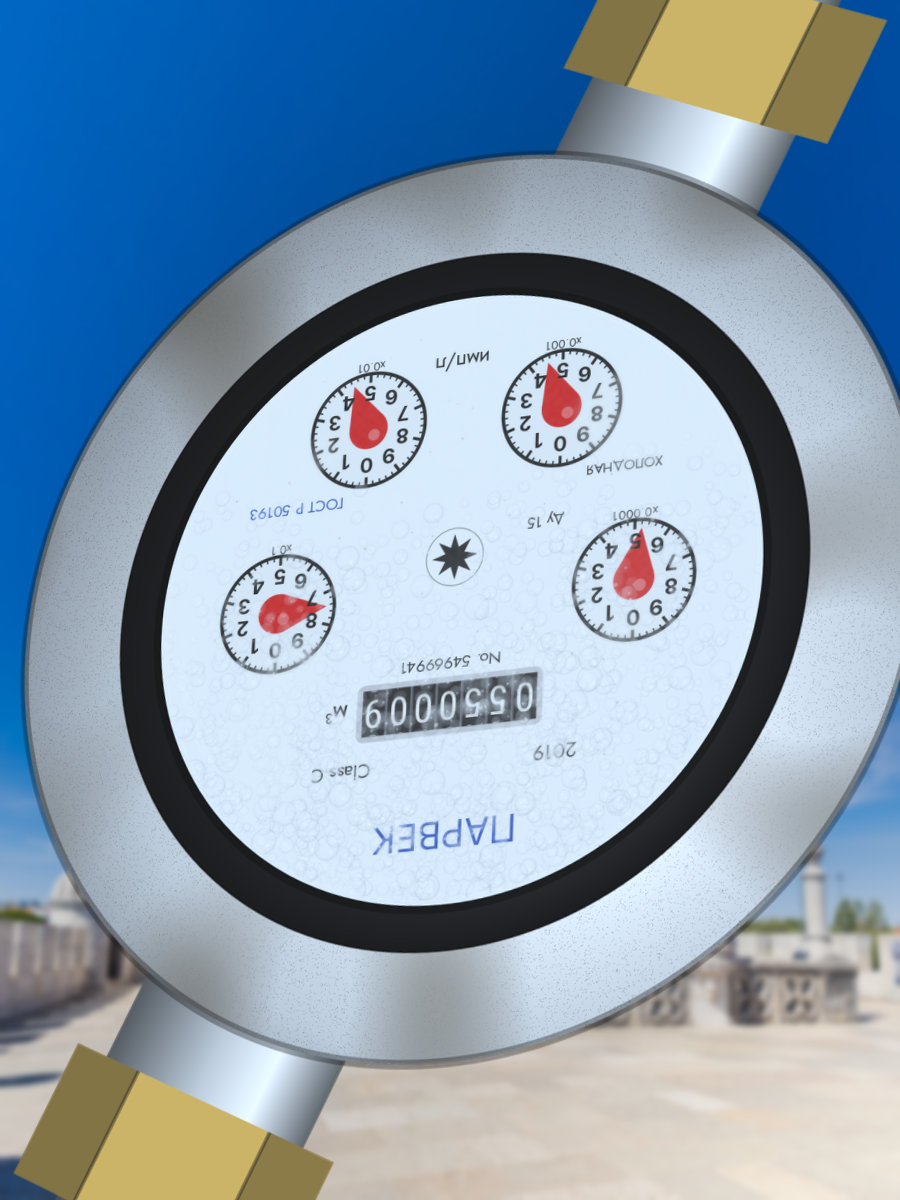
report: 550009.7445 (m³)
